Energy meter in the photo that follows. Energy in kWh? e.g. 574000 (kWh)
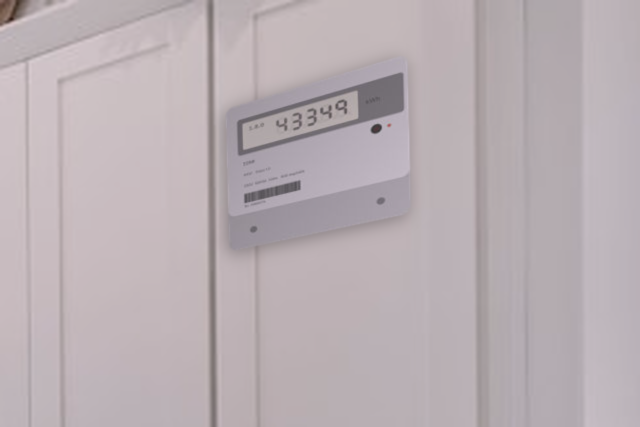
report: 43349 (kWh)
